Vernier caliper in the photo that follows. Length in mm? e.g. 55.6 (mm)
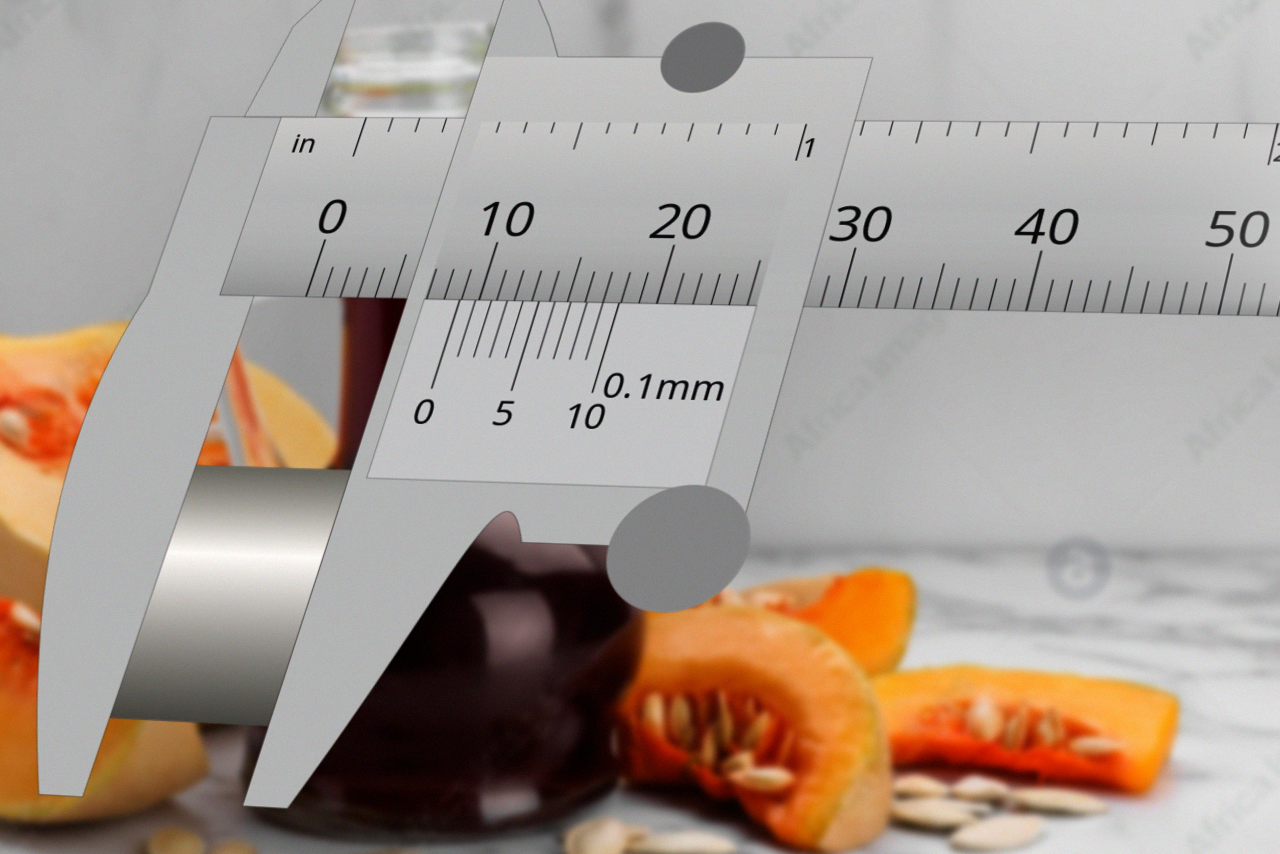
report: 8.9 (mm)
